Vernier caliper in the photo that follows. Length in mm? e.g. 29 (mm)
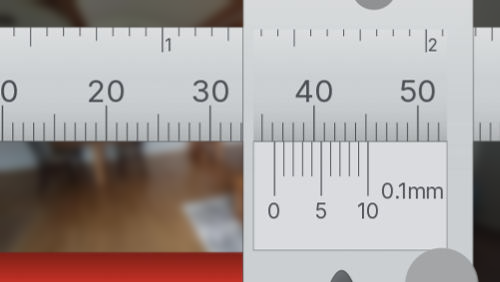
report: 36.2 (mm)
